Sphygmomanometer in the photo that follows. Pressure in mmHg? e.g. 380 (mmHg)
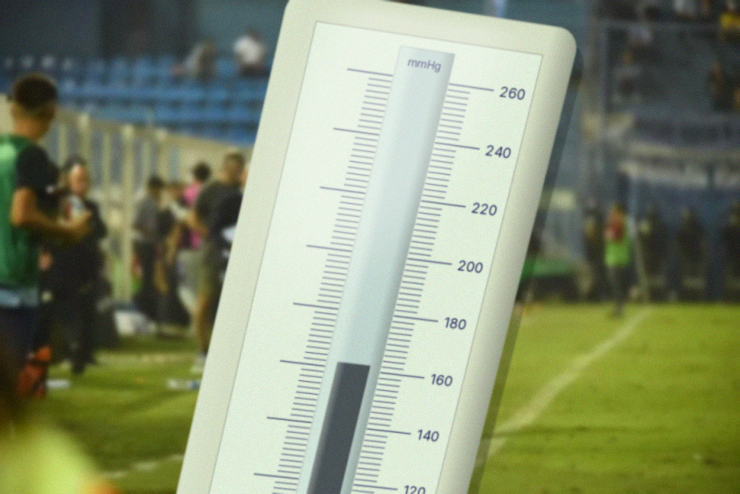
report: 162 (mmHg)
